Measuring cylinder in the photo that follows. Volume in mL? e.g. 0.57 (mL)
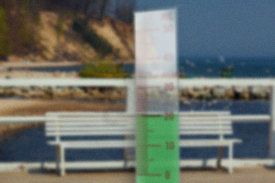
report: 20 (mL)
